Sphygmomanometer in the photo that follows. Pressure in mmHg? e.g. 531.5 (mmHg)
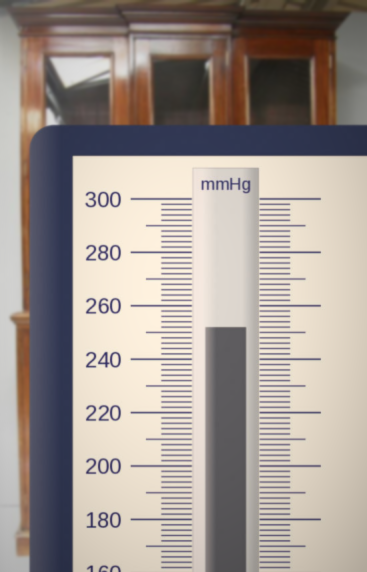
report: 252 (mmHg)
